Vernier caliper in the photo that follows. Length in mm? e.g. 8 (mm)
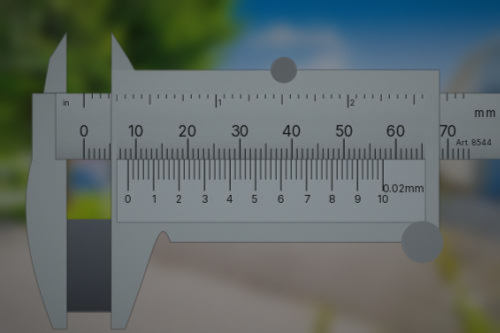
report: 8.5 (mm)
